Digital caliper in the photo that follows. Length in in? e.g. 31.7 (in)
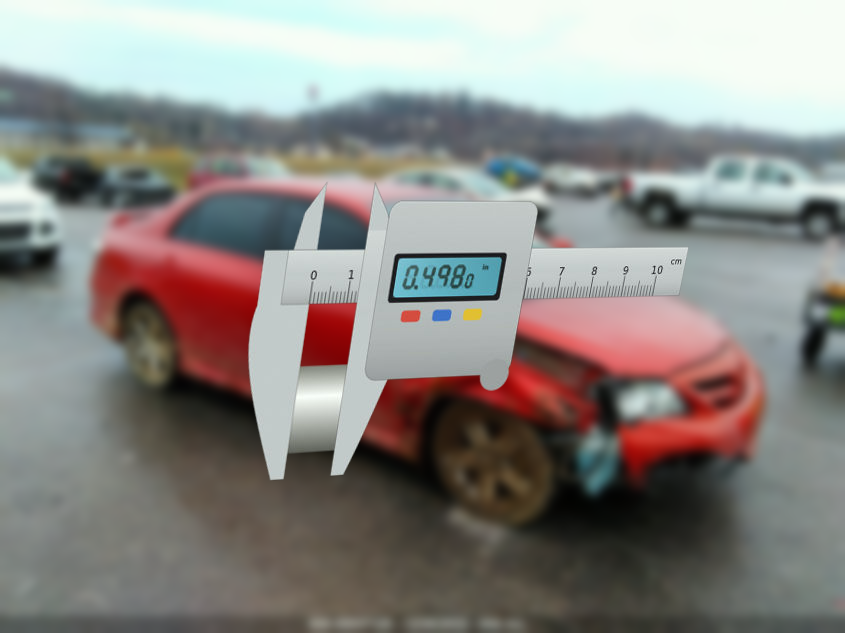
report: 0.4980 (in)
